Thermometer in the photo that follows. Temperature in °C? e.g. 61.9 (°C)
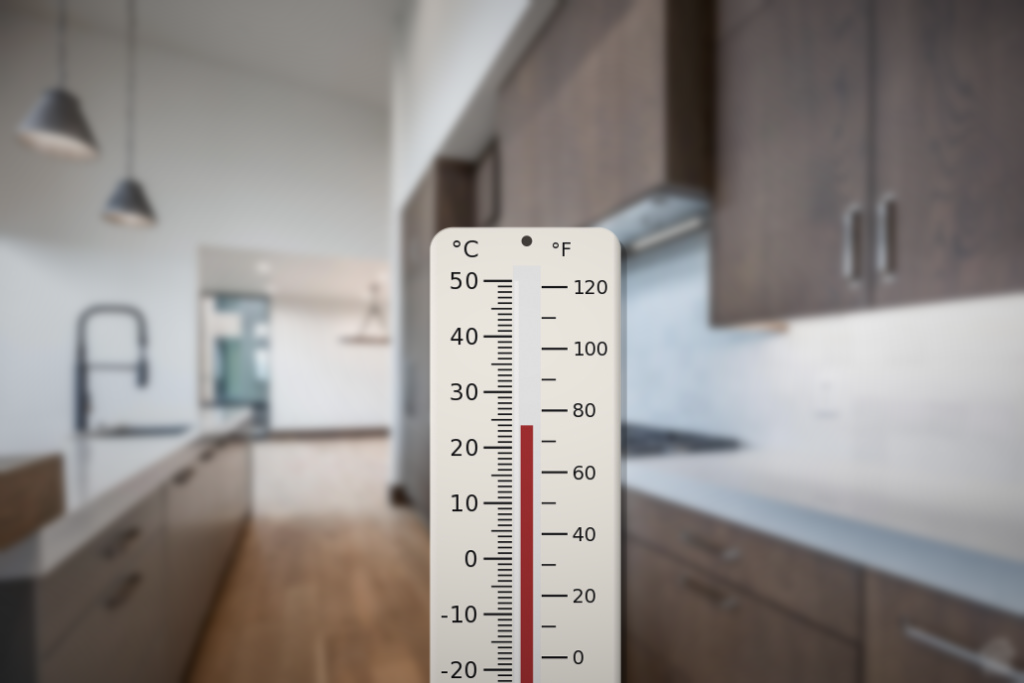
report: 24 (°C)
